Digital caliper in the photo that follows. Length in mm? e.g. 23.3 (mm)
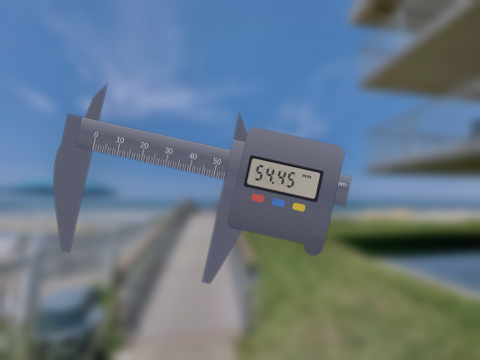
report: 54.45 (mm)
